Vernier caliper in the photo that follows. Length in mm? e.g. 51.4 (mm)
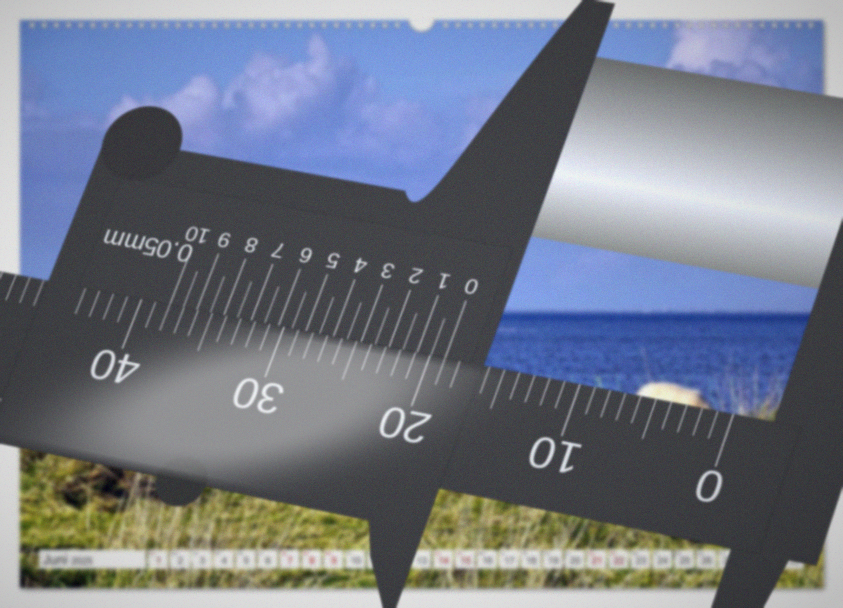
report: 19.0 (mm)
